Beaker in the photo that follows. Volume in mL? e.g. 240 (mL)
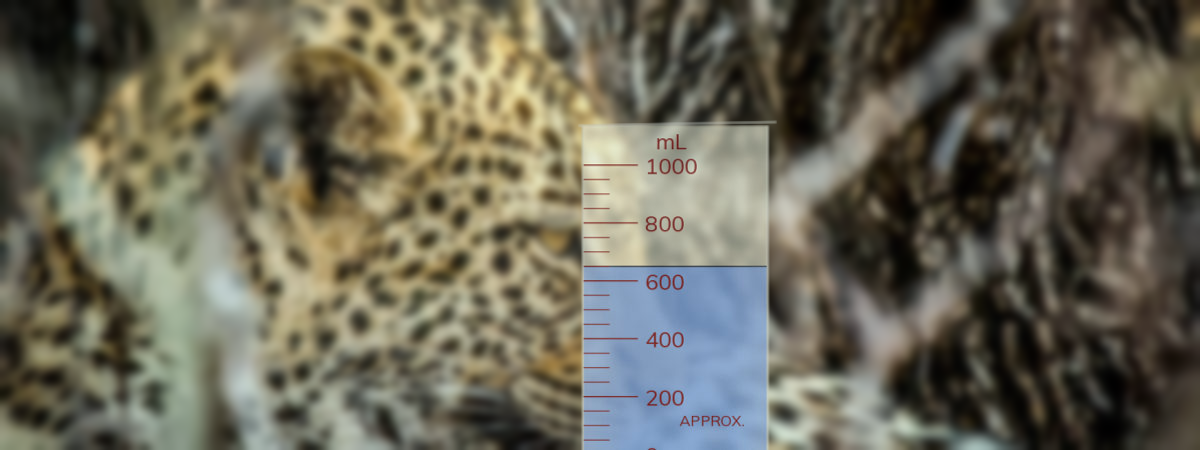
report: 650 (mL)
